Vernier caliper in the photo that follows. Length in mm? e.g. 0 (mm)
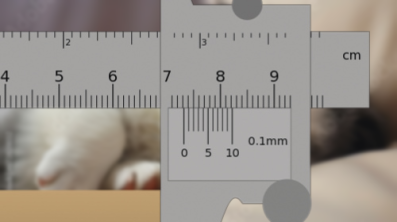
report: 73.2 (mm)
